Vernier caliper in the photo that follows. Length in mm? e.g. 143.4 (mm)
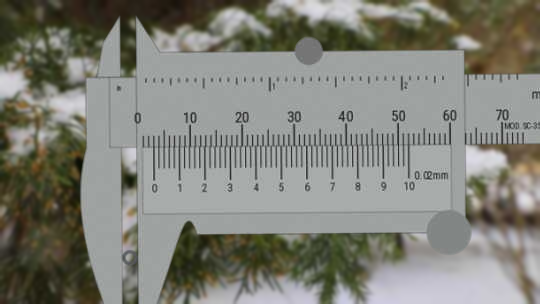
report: 3.0 (mm)
